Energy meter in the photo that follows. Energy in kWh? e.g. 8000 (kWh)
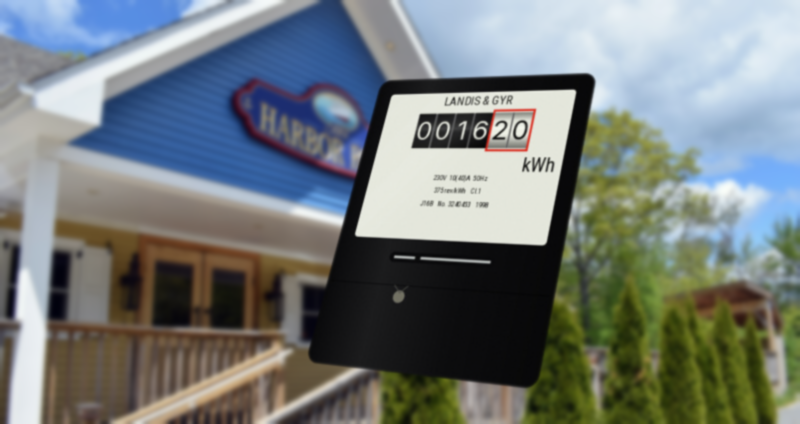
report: 16.20 (kWh)
